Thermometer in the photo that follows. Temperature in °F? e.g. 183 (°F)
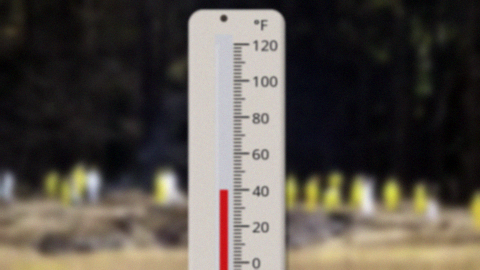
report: 40 (°F)
